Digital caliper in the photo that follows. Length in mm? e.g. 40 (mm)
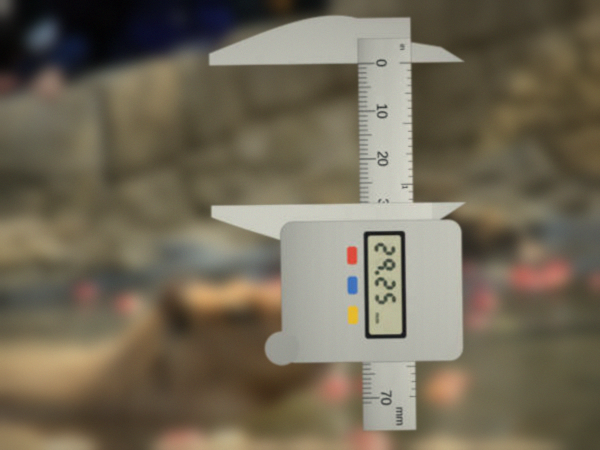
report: 29.25 (mm)
